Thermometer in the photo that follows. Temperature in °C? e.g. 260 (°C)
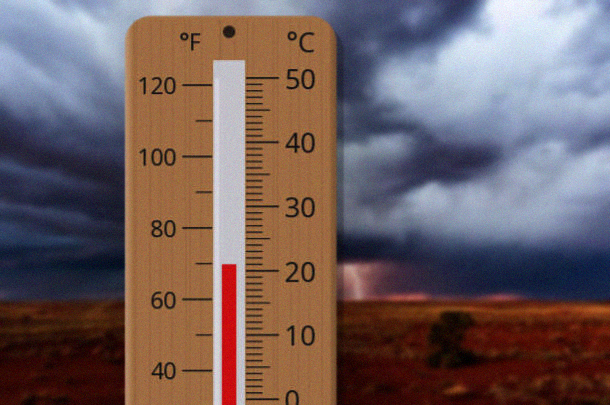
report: 21 (°C)
